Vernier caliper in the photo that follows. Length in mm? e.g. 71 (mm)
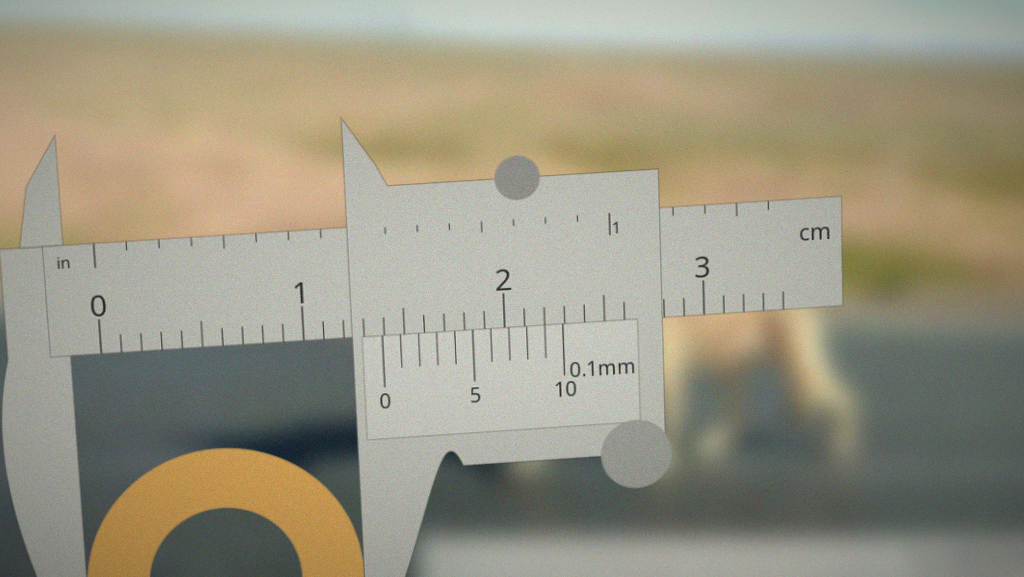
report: 13.9 (mm)
